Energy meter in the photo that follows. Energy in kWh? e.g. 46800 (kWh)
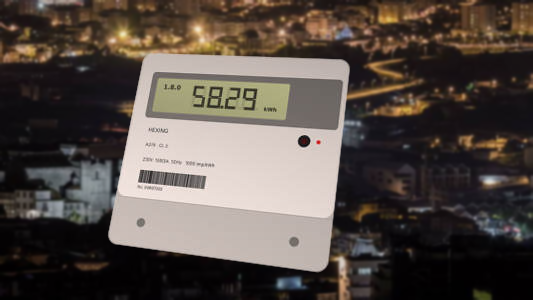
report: 58.29 (kWh)
